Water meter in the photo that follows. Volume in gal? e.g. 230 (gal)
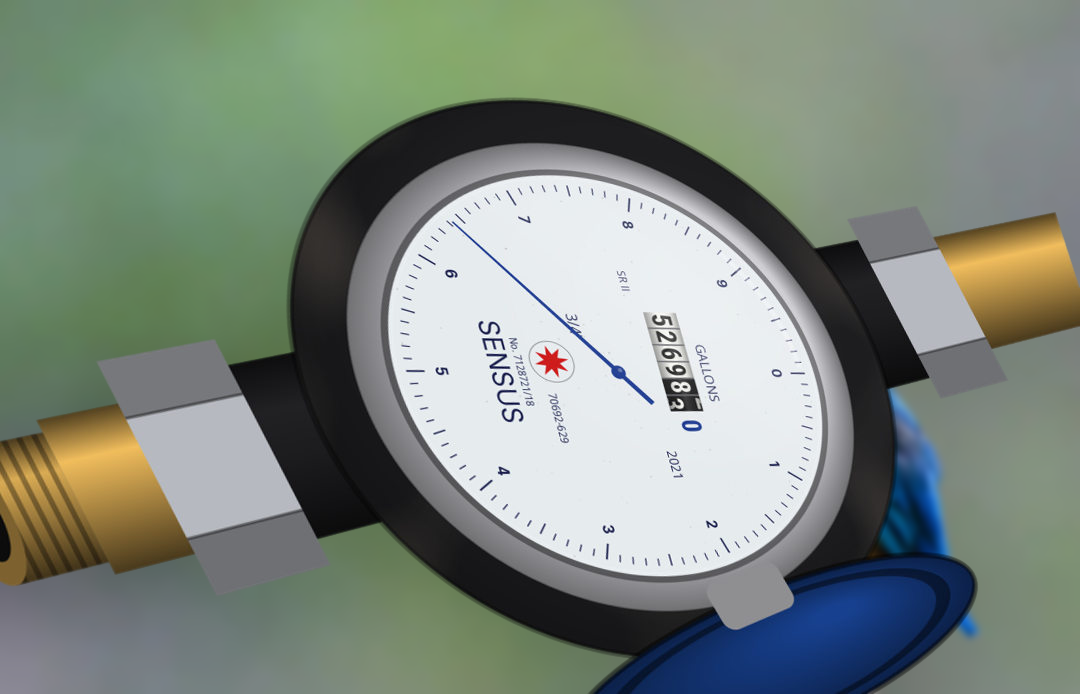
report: 5269826.4 (gal)
